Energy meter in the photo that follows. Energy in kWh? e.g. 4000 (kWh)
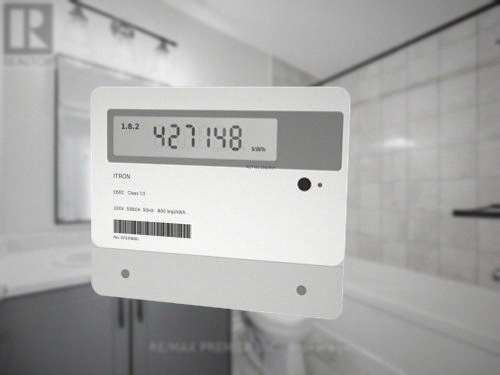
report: 427148 (kWh)
